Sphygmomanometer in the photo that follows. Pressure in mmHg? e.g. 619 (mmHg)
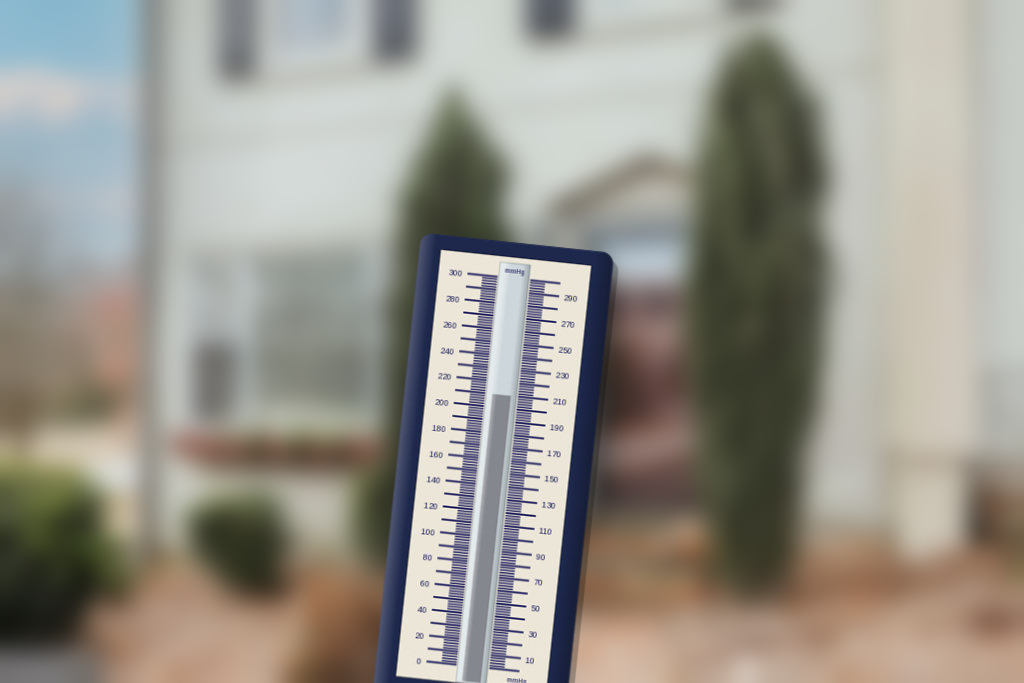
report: 210 (mmHg)
